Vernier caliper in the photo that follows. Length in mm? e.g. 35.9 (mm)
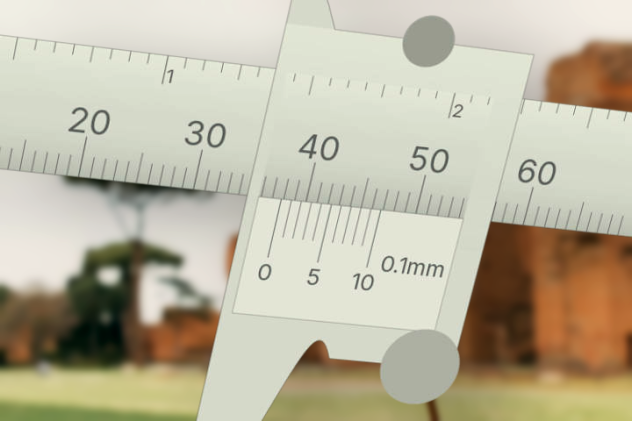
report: 37.8 (mm)
